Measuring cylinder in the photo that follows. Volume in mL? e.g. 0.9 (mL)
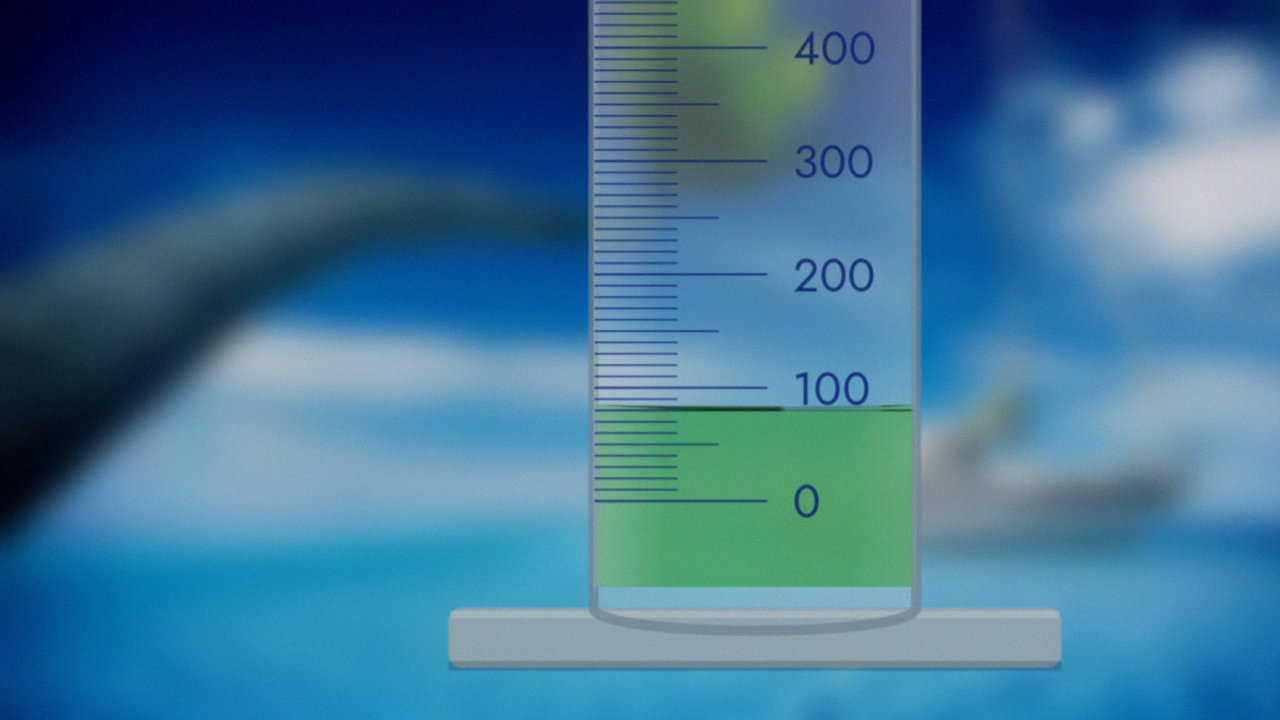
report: 80 (mL)
